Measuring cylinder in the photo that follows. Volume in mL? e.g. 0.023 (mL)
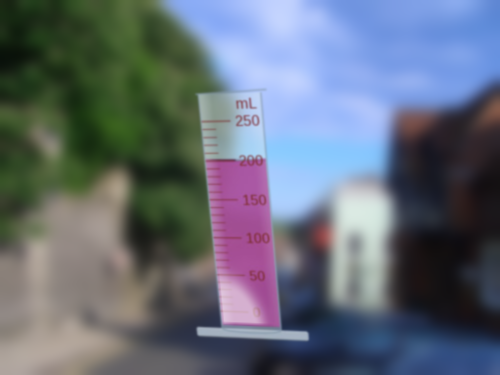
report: 200 (mL)
